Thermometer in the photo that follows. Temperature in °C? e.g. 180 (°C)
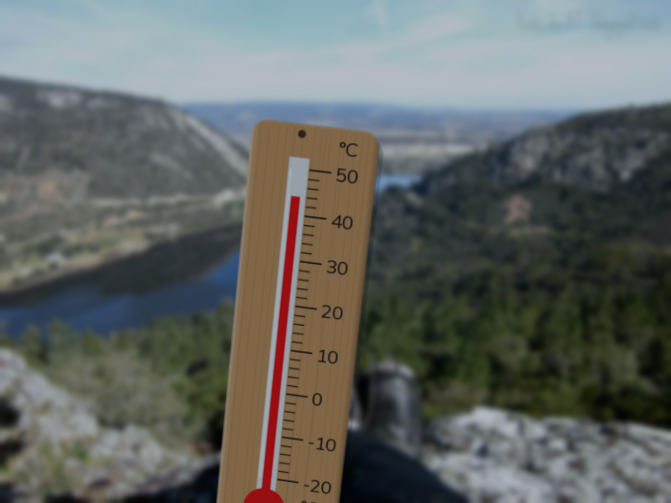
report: 44 (°C)
